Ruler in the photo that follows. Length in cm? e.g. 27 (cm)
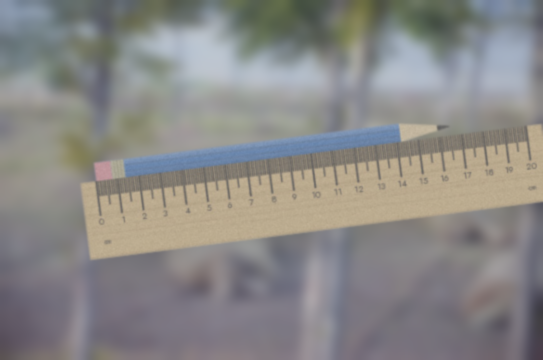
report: 16.5 (cm)
